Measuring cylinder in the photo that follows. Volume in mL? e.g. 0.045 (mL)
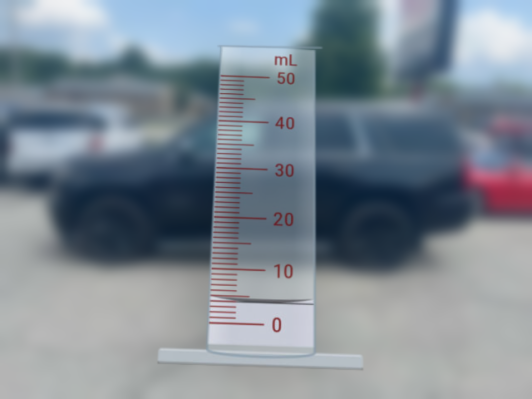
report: 4 (mL)
